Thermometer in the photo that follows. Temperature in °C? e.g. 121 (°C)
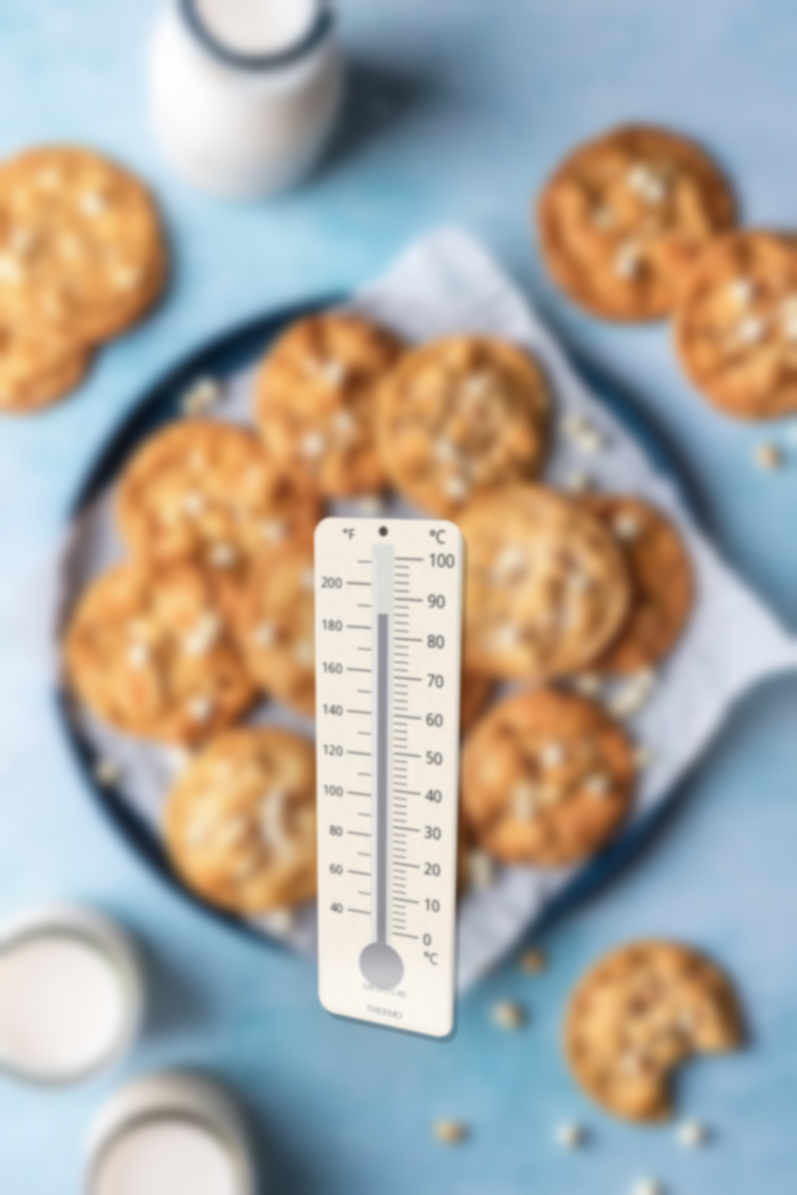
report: 86 (°C)
